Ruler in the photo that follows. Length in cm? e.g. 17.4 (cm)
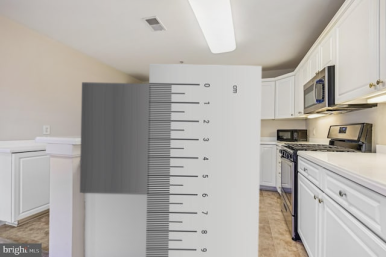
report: 6 (cm)
